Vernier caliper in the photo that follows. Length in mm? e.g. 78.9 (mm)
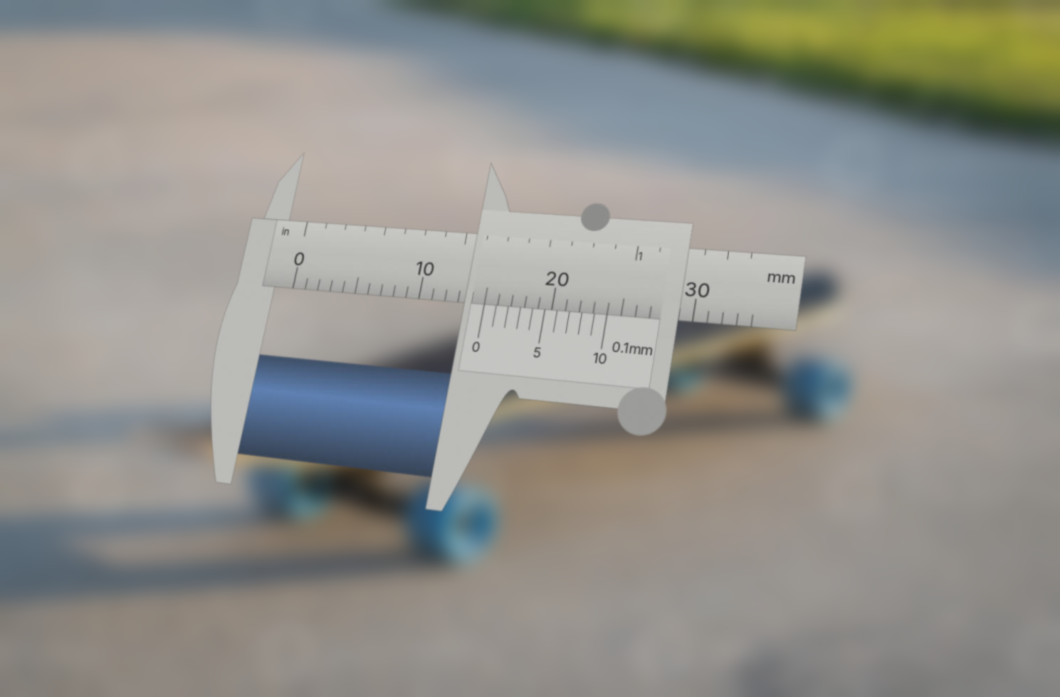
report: 15.0 (mm)
